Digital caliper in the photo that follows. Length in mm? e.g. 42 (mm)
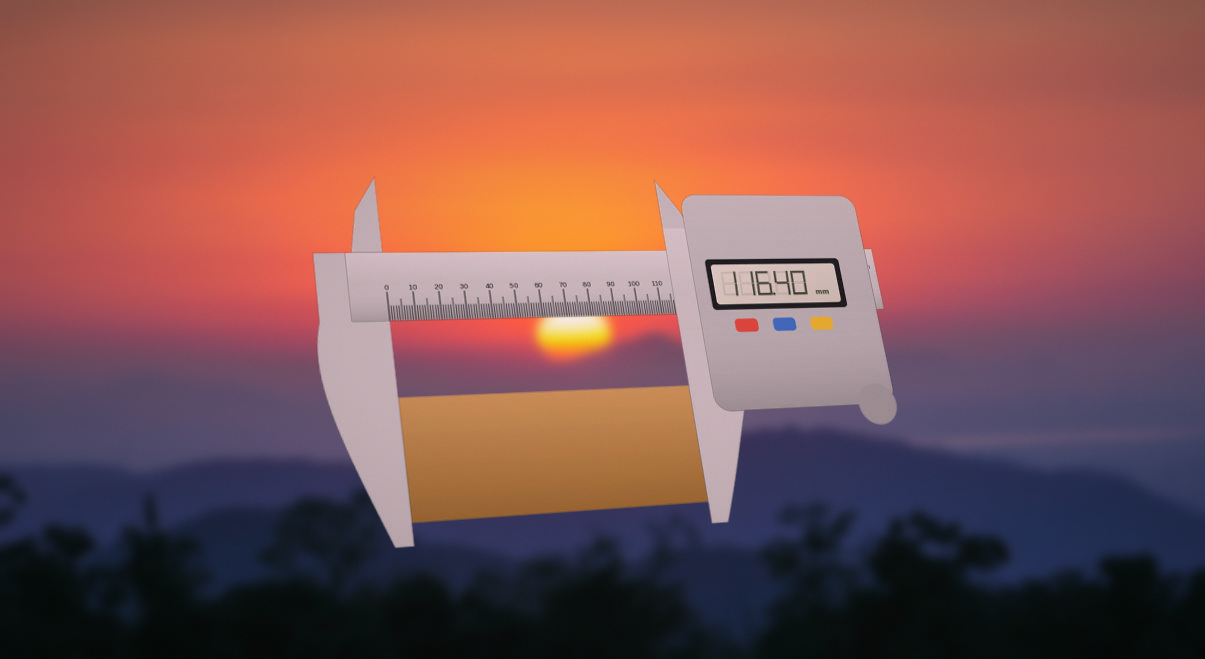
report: 116.40 (mm)
